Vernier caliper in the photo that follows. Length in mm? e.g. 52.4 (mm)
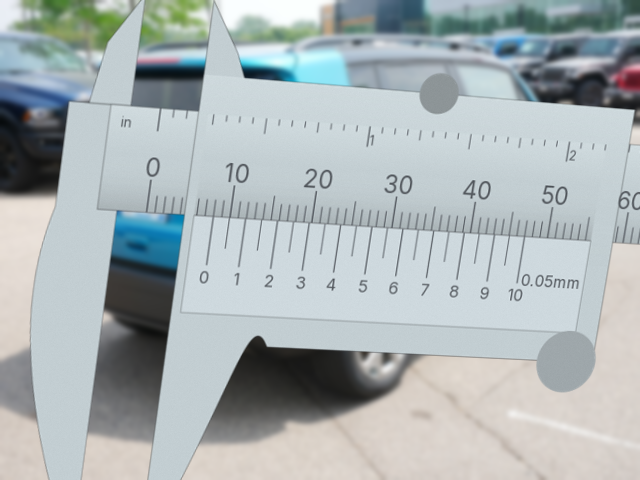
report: 8.0 (mm)
